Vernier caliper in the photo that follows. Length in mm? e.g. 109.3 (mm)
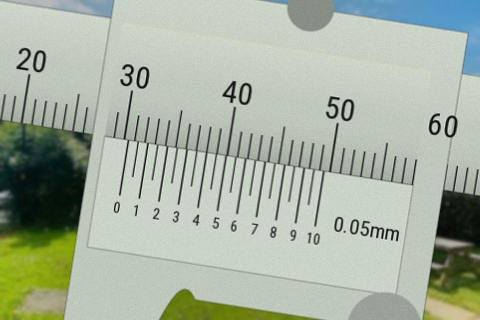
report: 30.4 (mm)
